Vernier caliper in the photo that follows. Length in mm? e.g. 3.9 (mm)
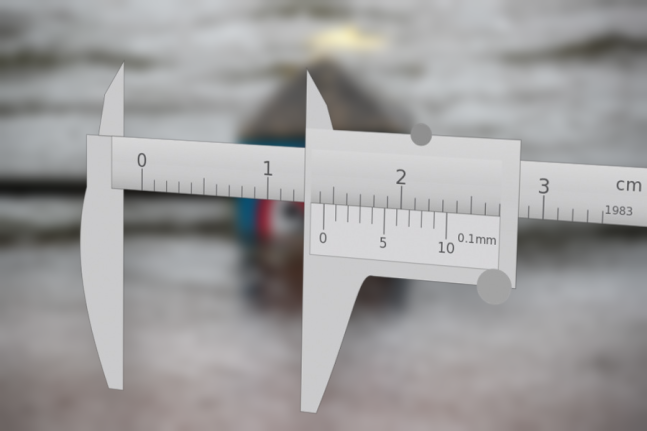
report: 14.3 (mm)
